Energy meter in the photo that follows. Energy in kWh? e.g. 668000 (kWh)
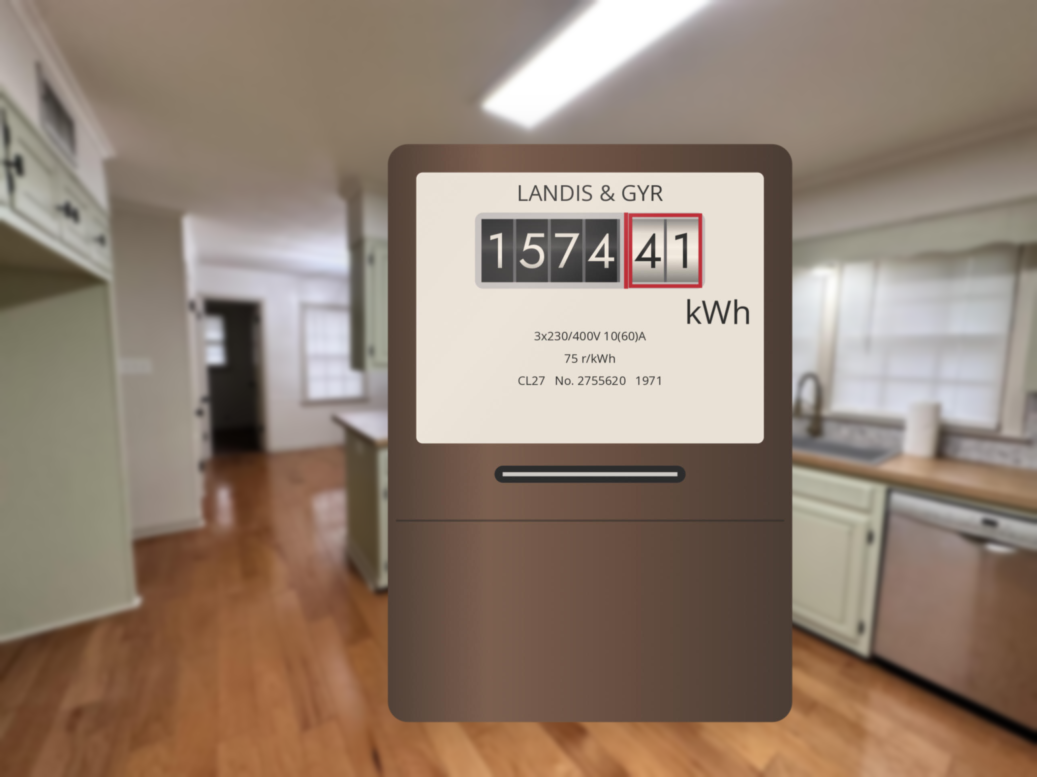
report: 1574.41 (kWh)
